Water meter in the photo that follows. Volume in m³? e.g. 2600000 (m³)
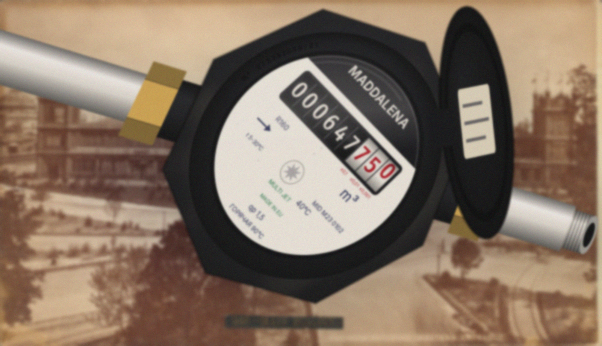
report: 647.750 (m³)
